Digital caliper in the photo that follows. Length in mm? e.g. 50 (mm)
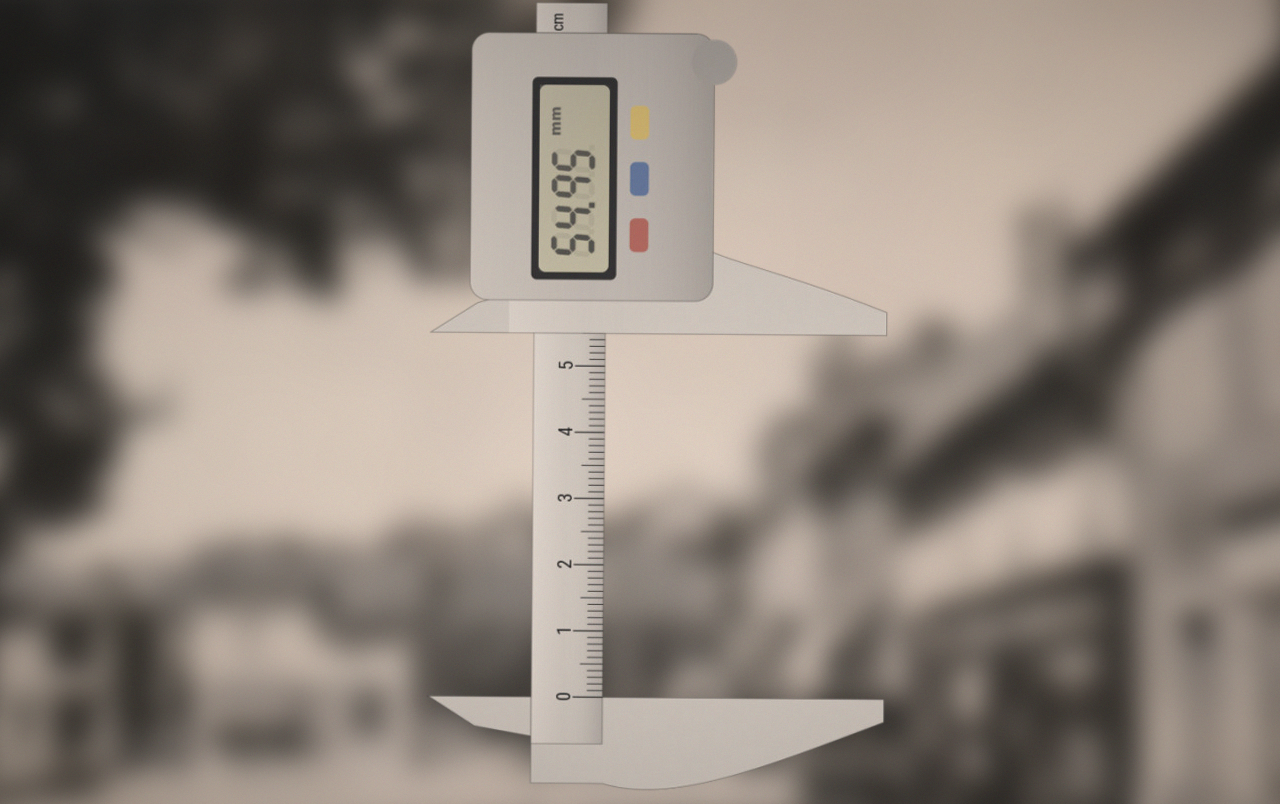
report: 54.95 (mm)
